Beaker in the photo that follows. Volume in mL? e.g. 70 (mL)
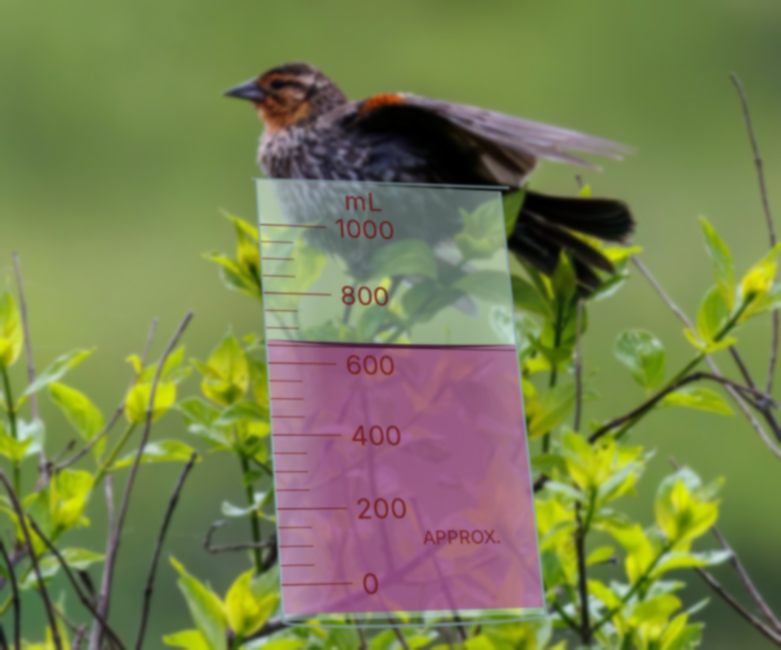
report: 650 (mL)
